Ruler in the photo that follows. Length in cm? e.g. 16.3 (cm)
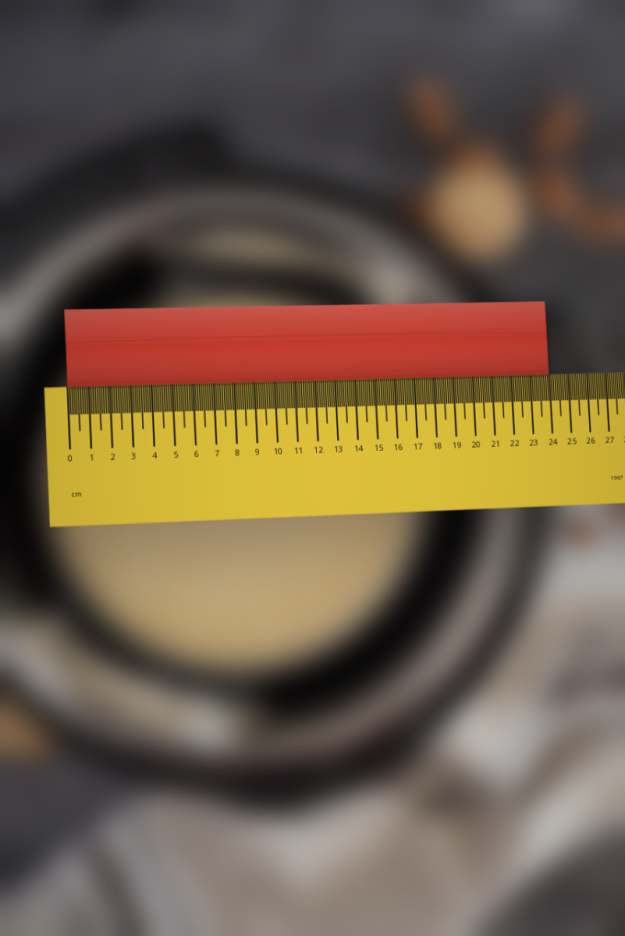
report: 24 (cm)
